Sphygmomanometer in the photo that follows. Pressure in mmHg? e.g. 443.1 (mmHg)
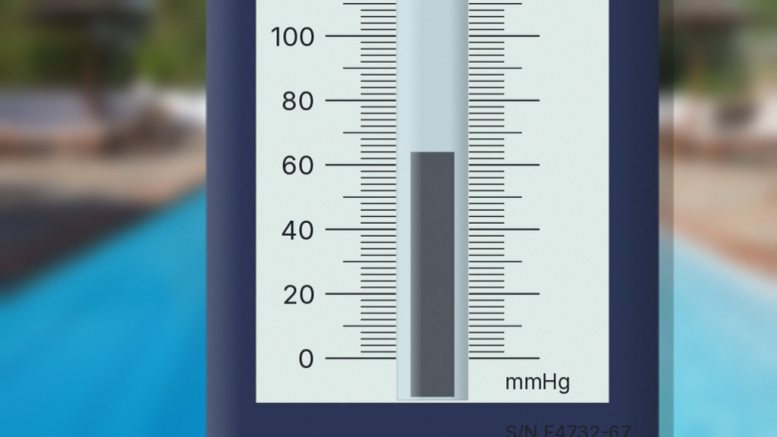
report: 64 (mmHg)
